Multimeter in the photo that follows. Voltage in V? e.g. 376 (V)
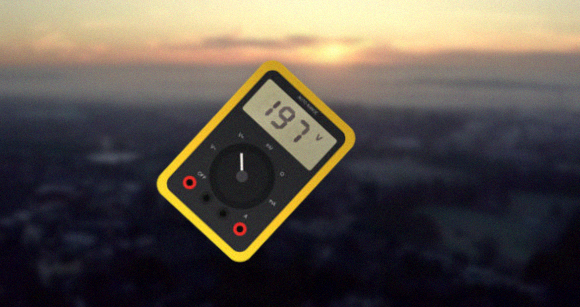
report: 197 (V)
